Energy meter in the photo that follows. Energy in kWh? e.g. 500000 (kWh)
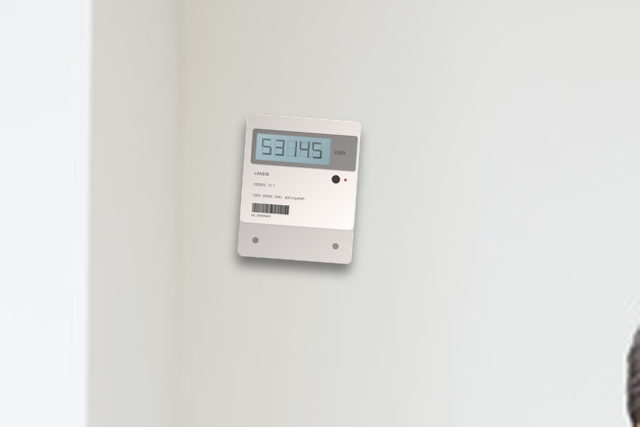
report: 53145 (kWh)
